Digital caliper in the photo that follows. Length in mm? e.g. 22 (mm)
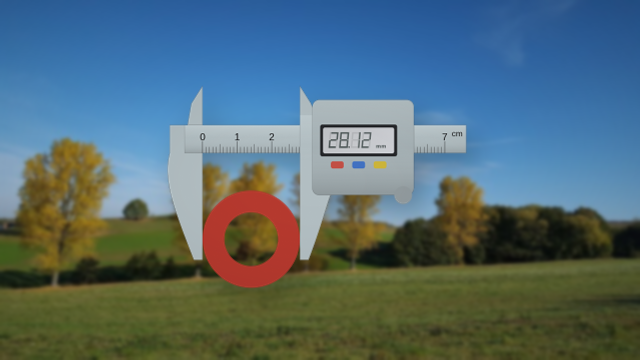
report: 28.12 (mm)
